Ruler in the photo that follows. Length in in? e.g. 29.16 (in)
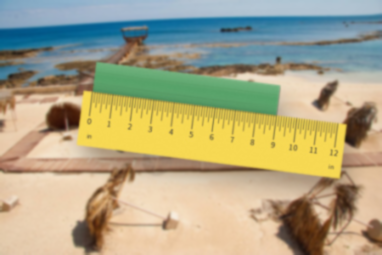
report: 9 (in)
